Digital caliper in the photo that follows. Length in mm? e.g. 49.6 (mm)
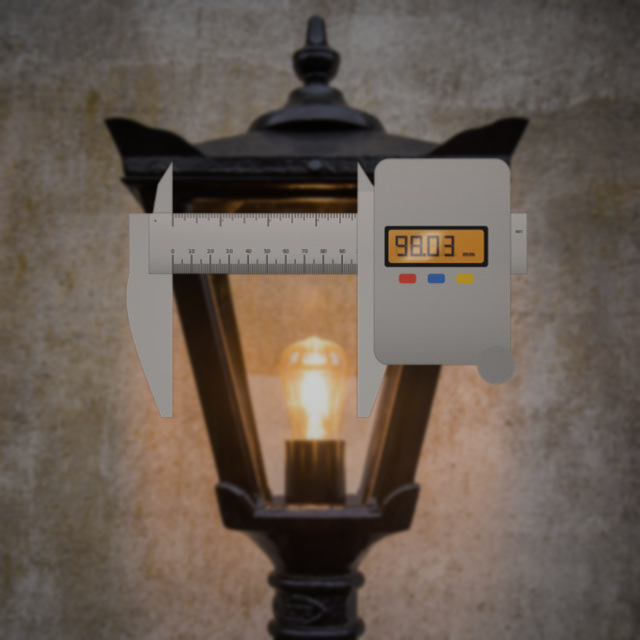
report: 98.03 (mm)
